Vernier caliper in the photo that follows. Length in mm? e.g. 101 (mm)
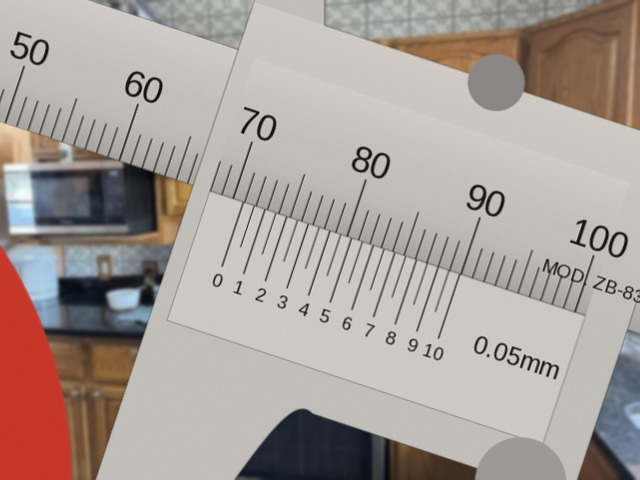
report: 70.9 (mm)
